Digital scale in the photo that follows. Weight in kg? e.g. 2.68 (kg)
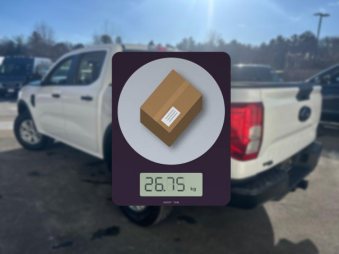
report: 26.75 (kg)
